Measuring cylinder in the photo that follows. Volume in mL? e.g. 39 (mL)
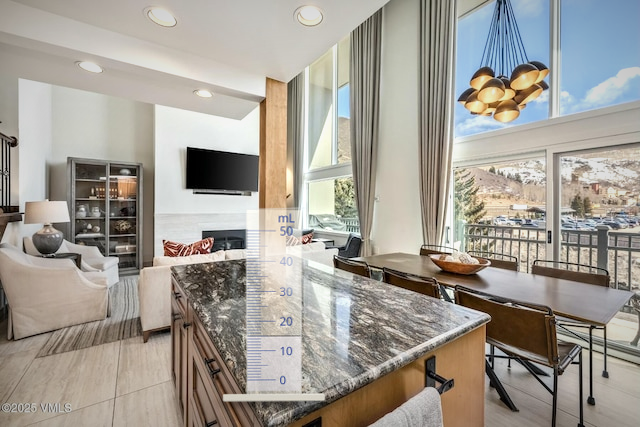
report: 15 (mL)
